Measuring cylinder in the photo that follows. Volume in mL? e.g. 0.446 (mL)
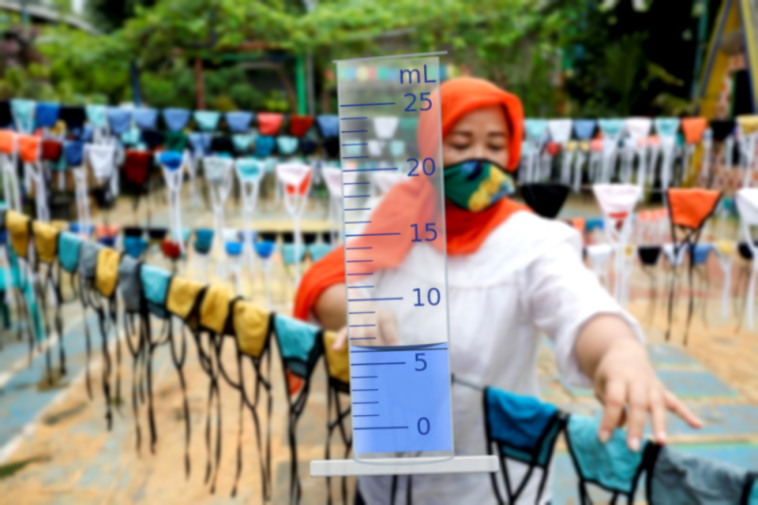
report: 6 (mL)
